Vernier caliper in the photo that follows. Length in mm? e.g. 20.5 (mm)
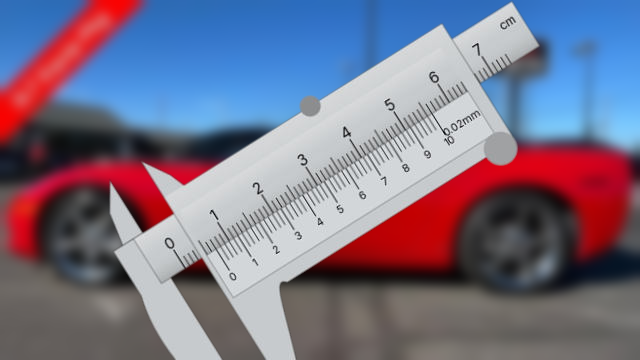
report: 7.0 (mm)
